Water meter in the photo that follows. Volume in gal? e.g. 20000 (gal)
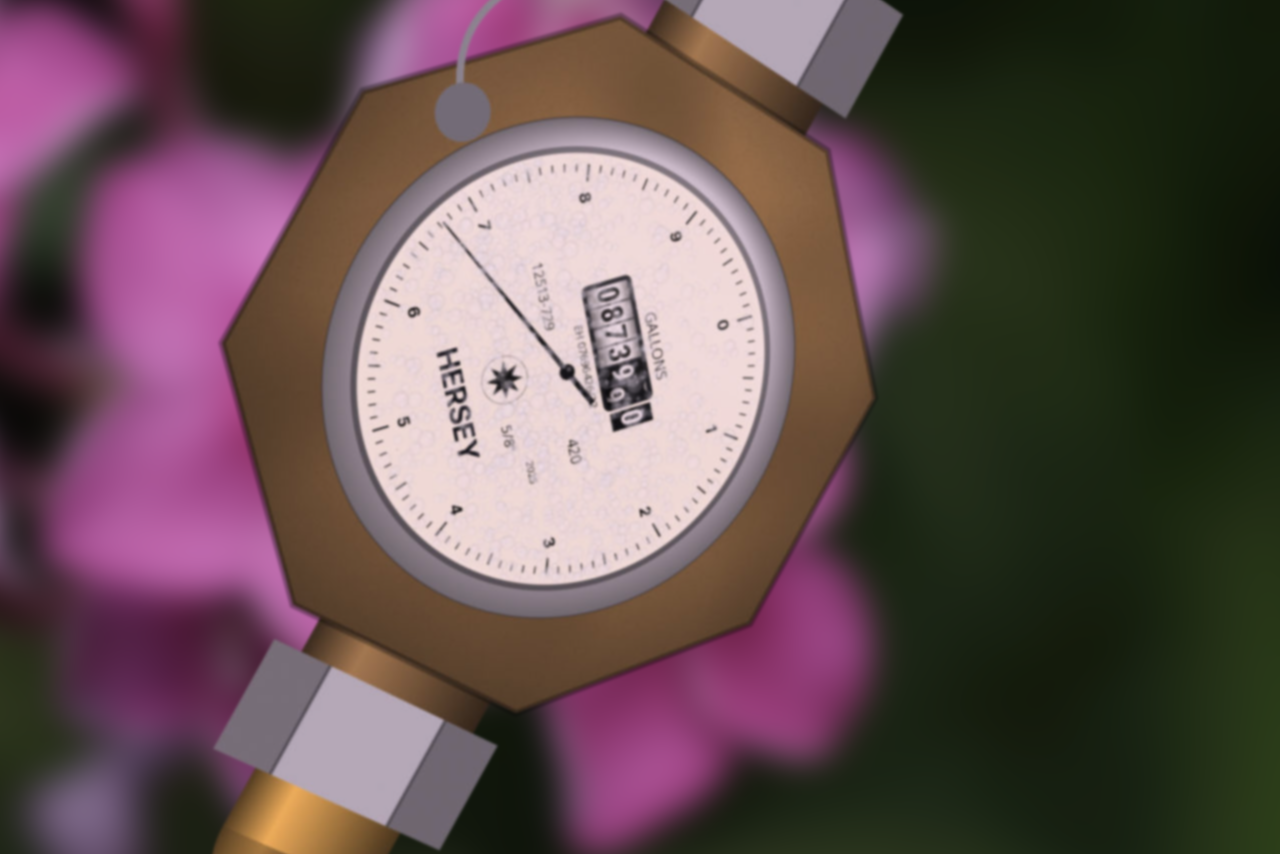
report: 873986.7 (gal)
